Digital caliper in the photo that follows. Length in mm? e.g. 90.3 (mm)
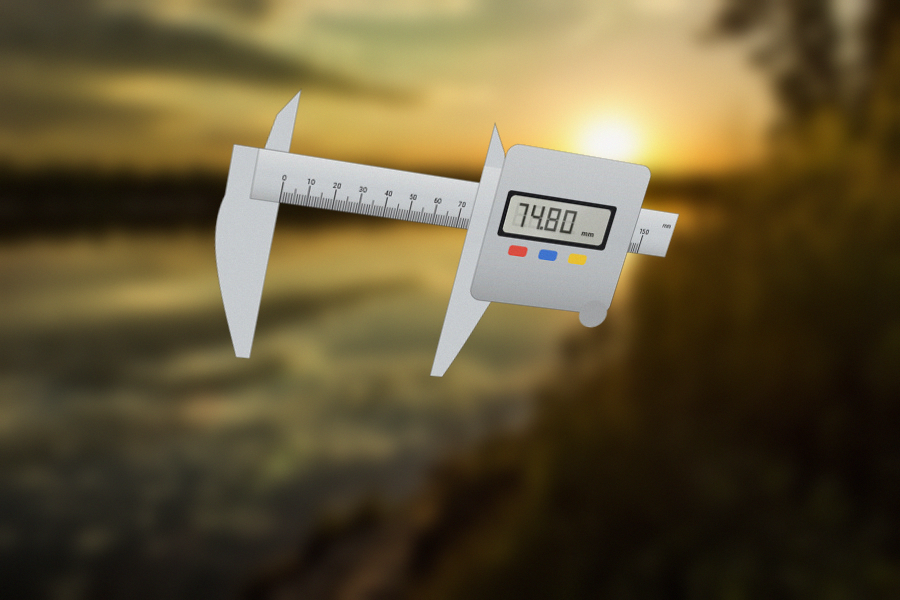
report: 74.80 (mm)
